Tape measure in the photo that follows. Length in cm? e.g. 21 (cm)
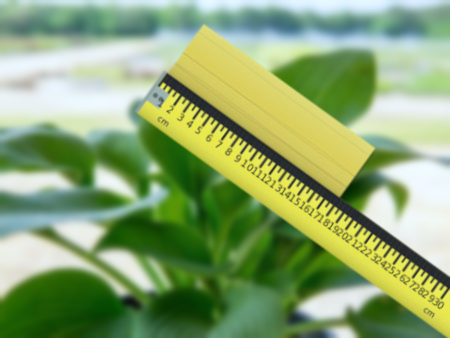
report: 18 (cm)
